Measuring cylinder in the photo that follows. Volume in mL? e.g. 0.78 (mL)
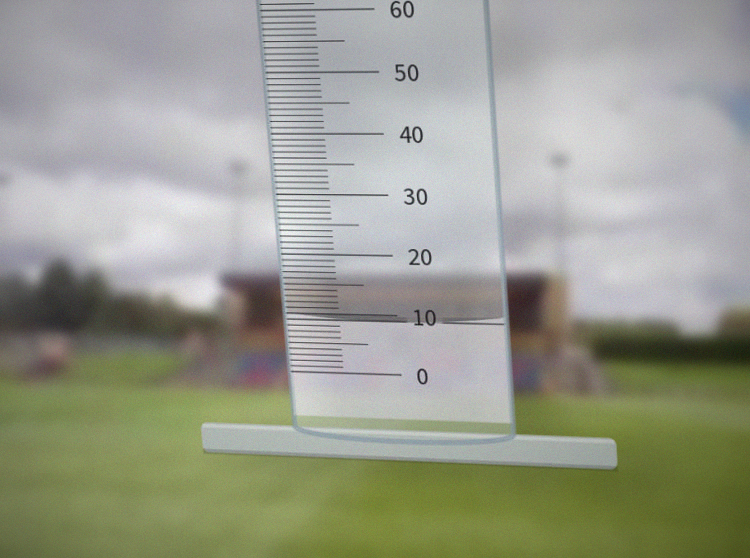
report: 9 (mL)
